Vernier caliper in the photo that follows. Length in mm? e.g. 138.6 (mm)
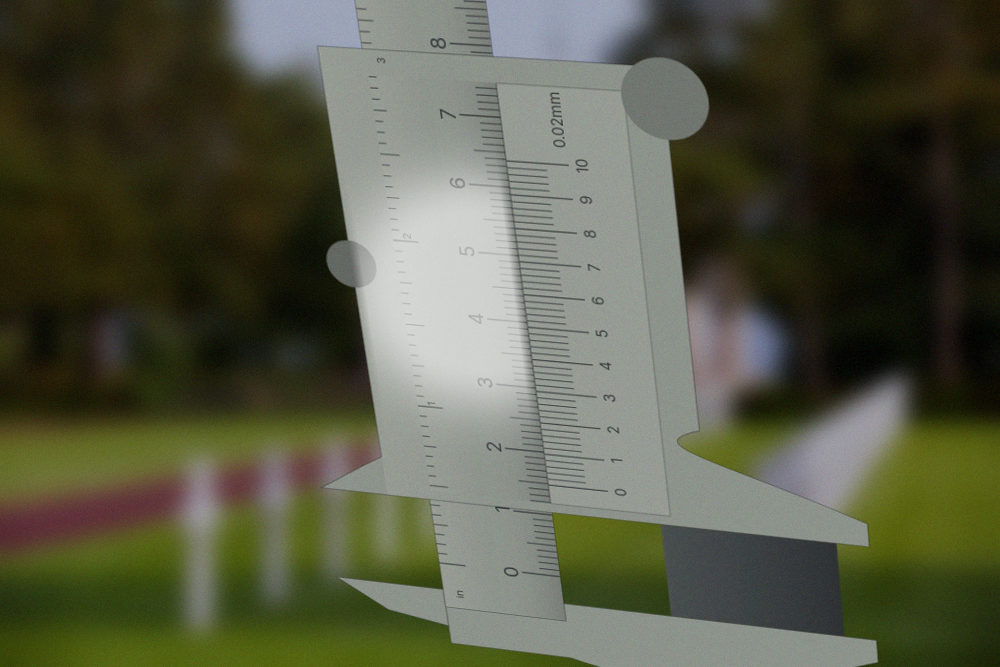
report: 14.8 (mm)
